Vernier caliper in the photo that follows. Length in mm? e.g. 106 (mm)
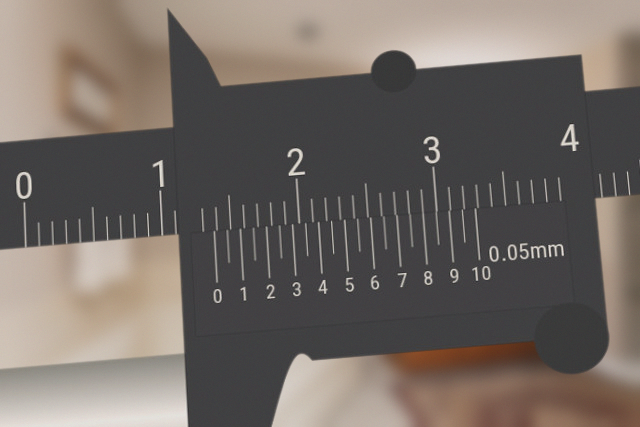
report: 13.8 (mm)
